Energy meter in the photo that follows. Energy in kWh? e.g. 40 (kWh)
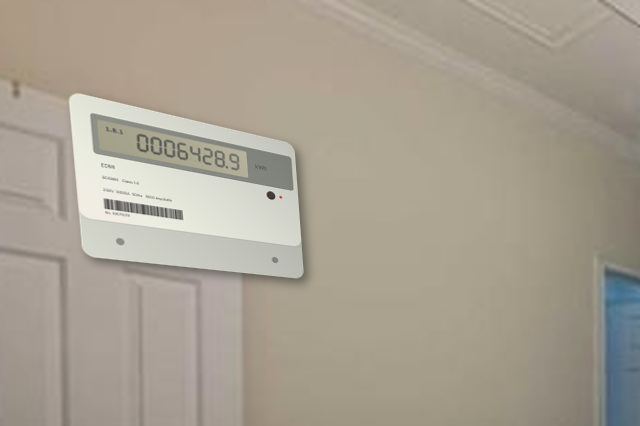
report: 6428.9 (kWh)
